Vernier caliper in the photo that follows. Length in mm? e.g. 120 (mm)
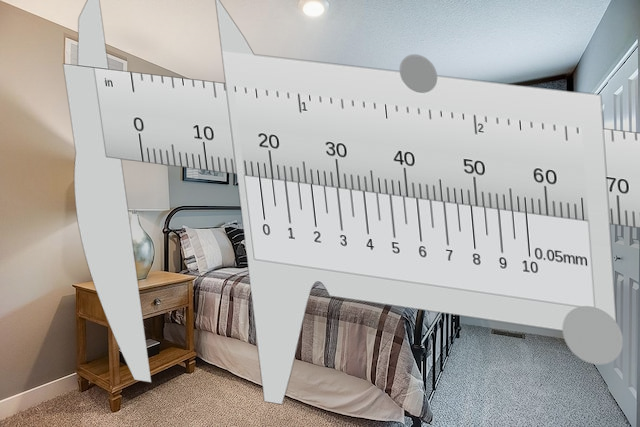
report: 18.0 (mm)
